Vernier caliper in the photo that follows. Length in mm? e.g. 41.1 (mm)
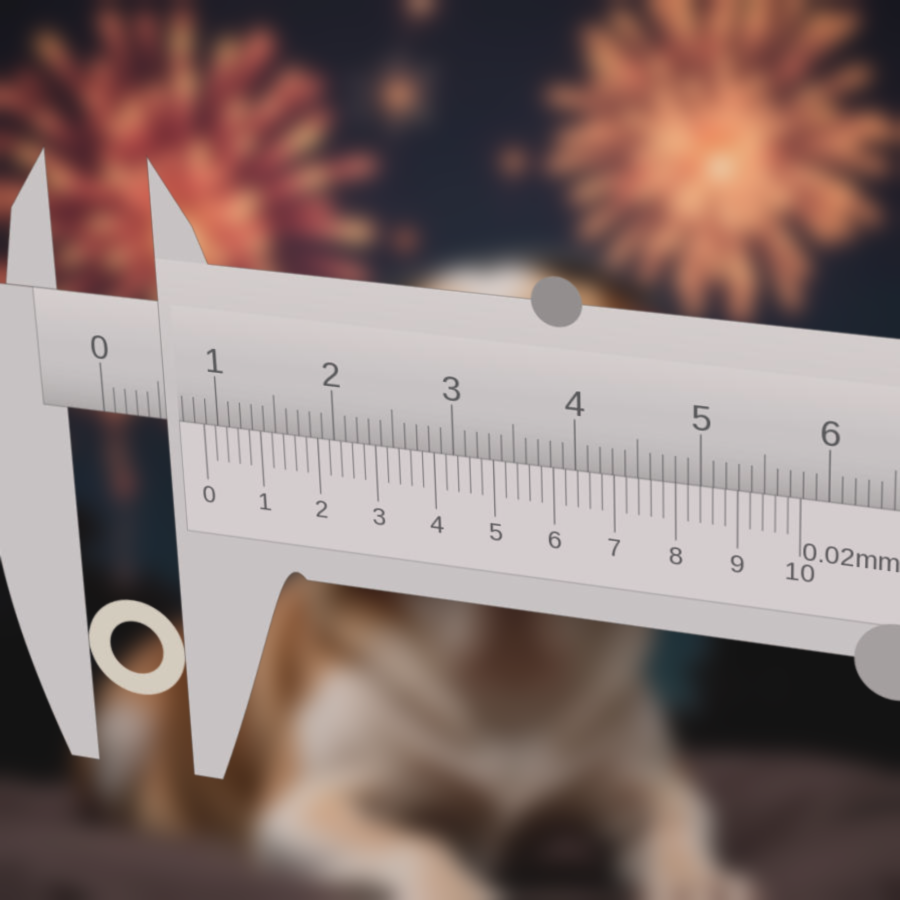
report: 8.8 (mm)
